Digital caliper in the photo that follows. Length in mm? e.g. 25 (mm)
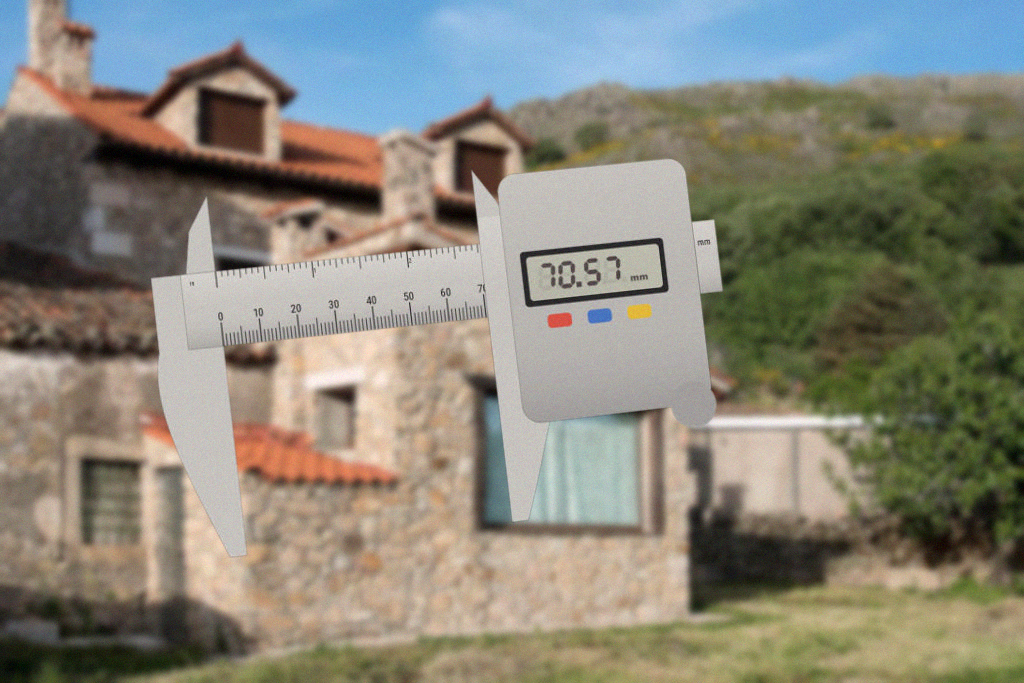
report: 70.57 (mm)
